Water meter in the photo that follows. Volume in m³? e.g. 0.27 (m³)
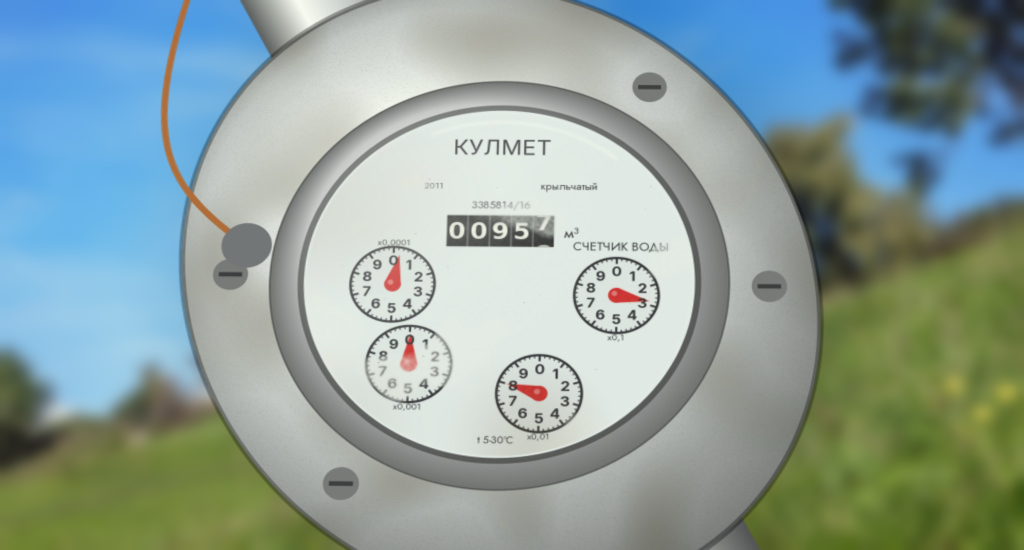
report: 957.2800 (m³)
